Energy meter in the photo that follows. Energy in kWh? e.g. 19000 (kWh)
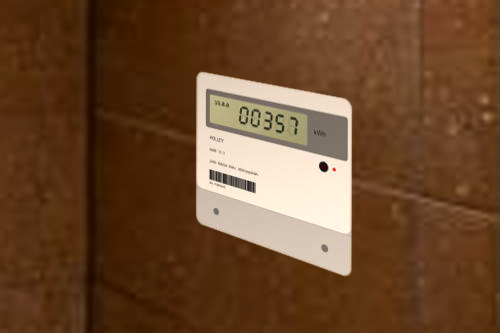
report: 357 (kWh)
